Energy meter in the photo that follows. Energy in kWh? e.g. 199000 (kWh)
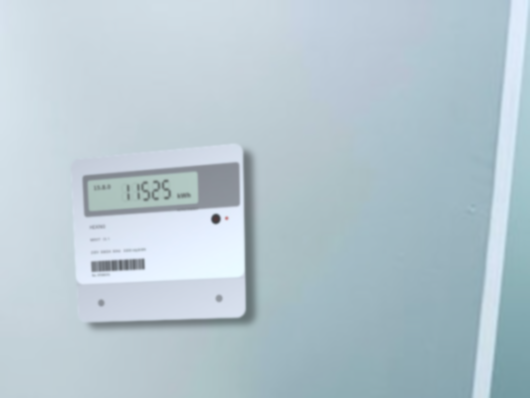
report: 11525 (kWh)
